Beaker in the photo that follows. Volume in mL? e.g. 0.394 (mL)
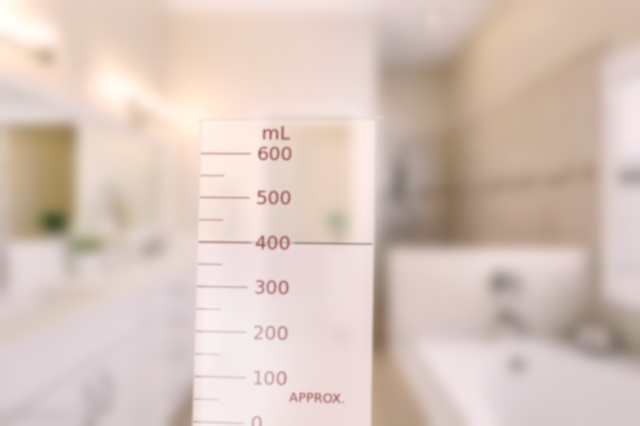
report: 400 (mL)
